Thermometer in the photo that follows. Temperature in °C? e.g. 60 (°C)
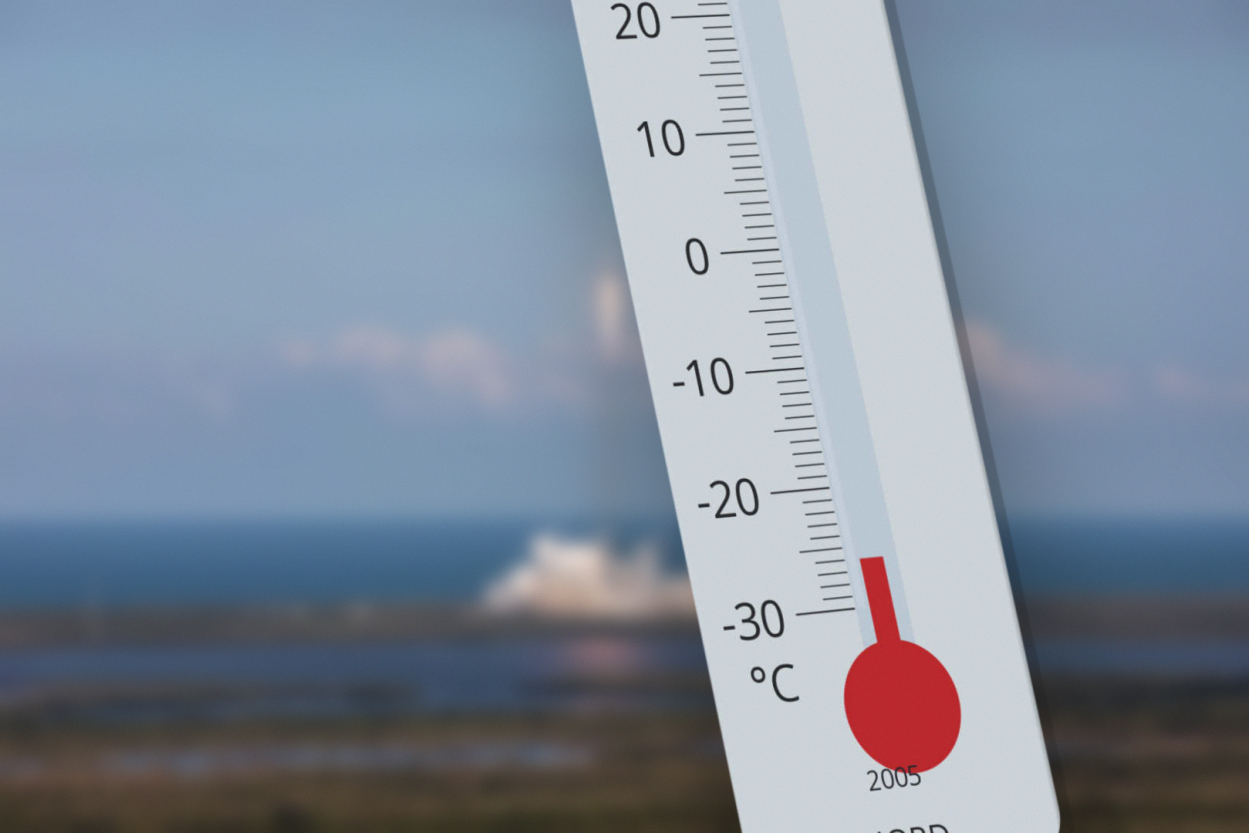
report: -26 (°C)
